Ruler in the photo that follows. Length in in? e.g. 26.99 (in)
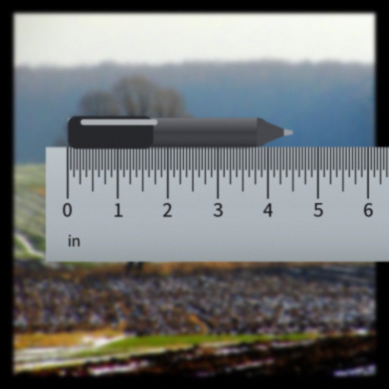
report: 4.5 (in)
